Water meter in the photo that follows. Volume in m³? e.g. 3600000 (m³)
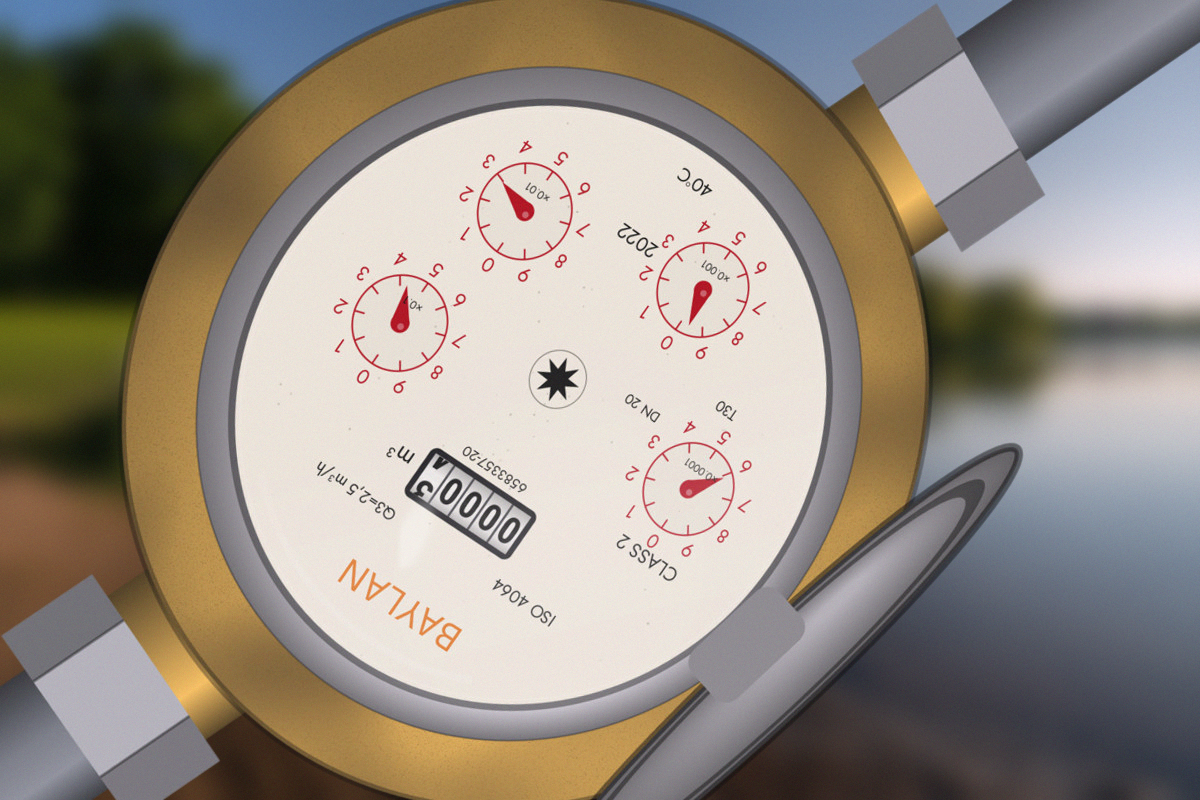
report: 3.4296 (m³)
